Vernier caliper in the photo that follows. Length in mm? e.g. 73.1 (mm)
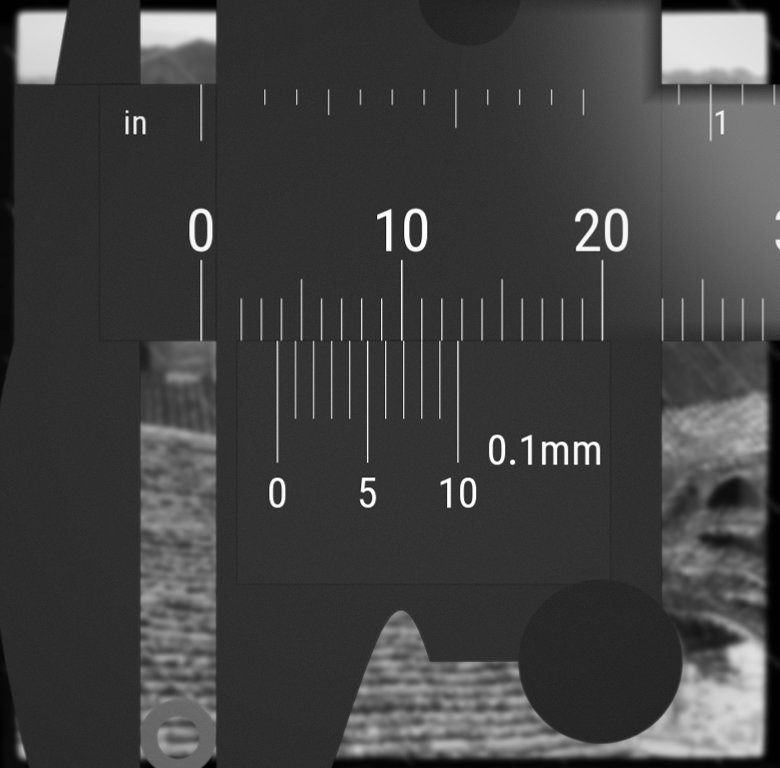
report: 3.8 (mm)
